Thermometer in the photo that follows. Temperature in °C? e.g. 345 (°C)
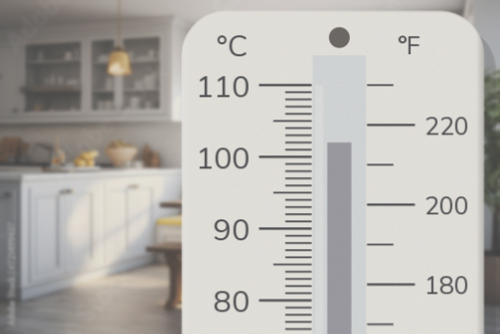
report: 102 (°C)
